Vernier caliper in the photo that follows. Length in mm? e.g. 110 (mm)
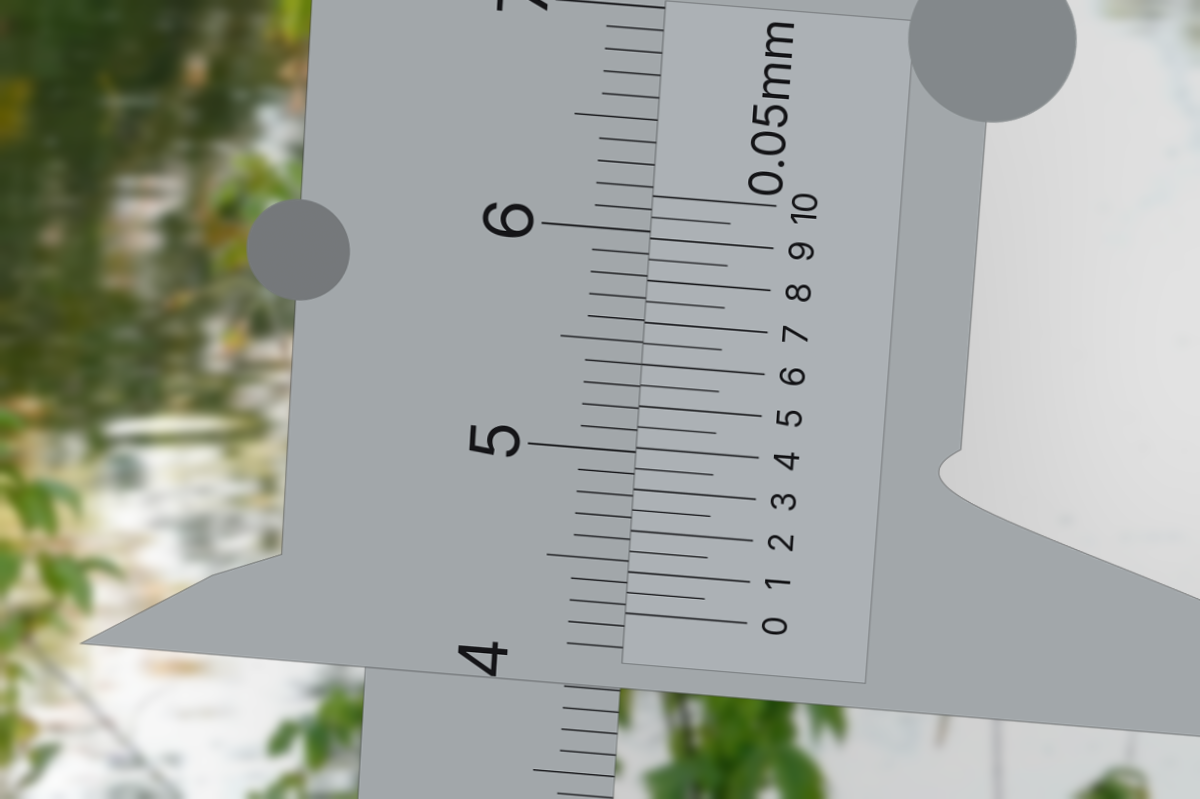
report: 42.6 (mm)
